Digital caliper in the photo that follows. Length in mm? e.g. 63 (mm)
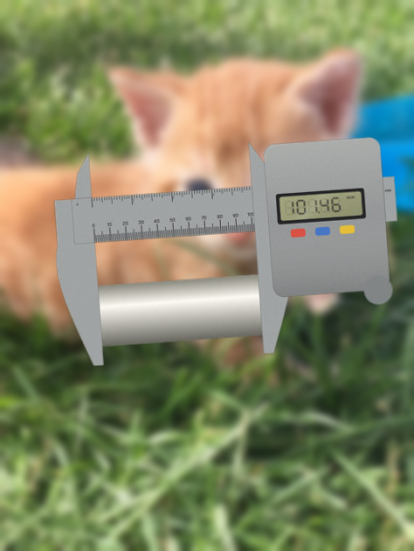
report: 101.46 (mm)
